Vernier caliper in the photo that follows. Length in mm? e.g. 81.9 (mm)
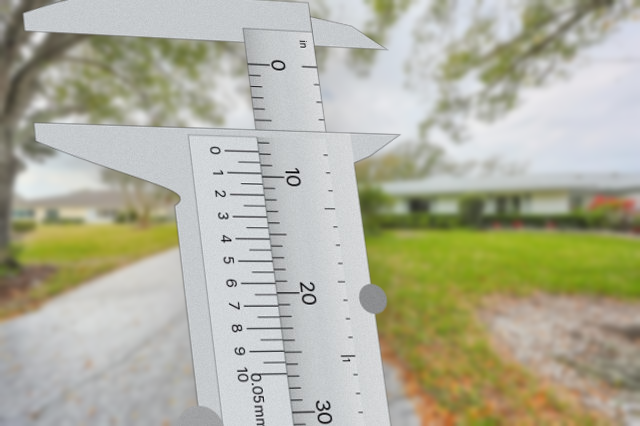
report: 7.8 (mm)
